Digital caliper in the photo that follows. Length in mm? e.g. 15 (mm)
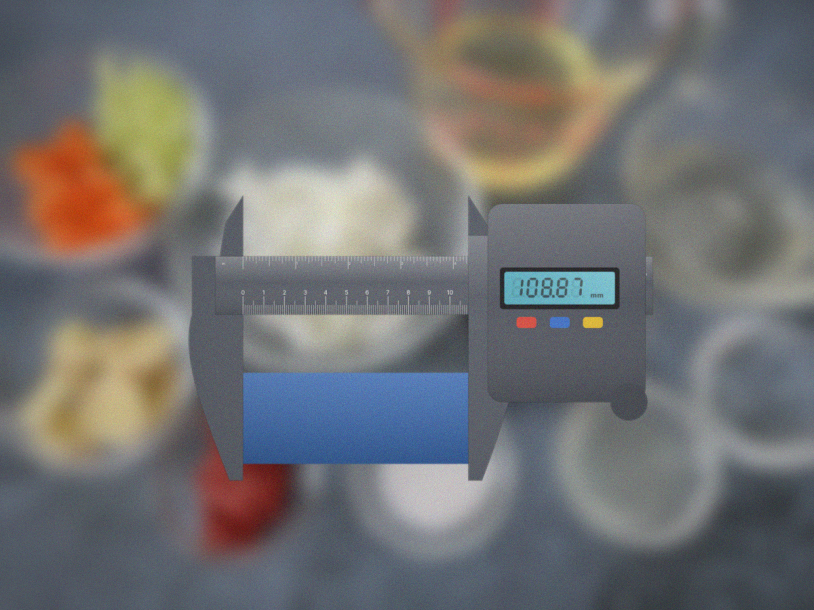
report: 108.87 (mm)
